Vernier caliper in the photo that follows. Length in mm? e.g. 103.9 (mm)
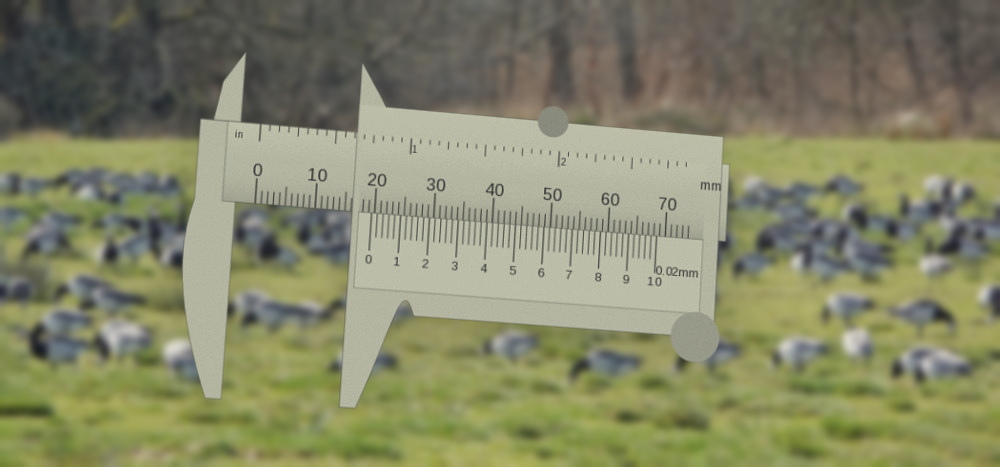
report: 19.5 (mm)
